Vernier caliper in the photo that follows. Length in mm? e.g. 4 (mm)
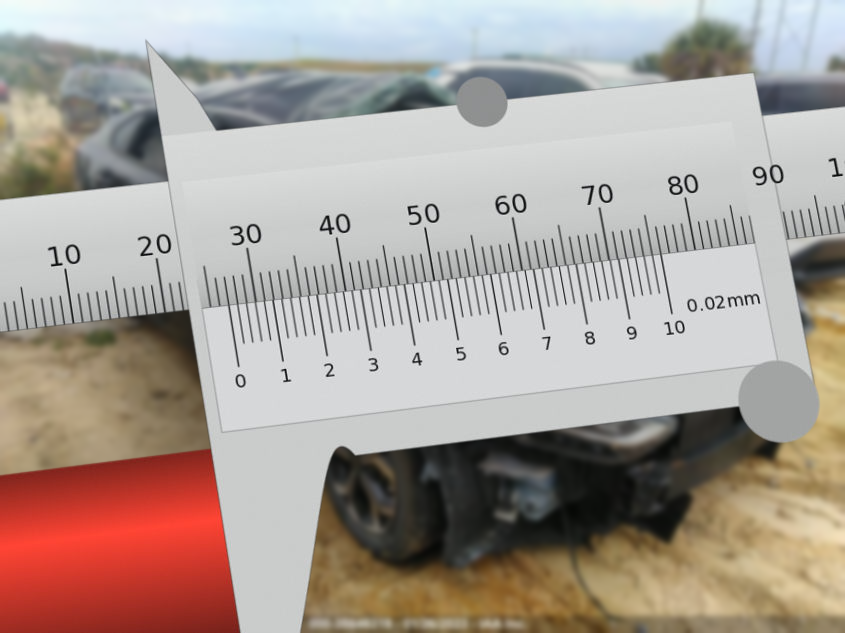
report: 27.0 (mm)
